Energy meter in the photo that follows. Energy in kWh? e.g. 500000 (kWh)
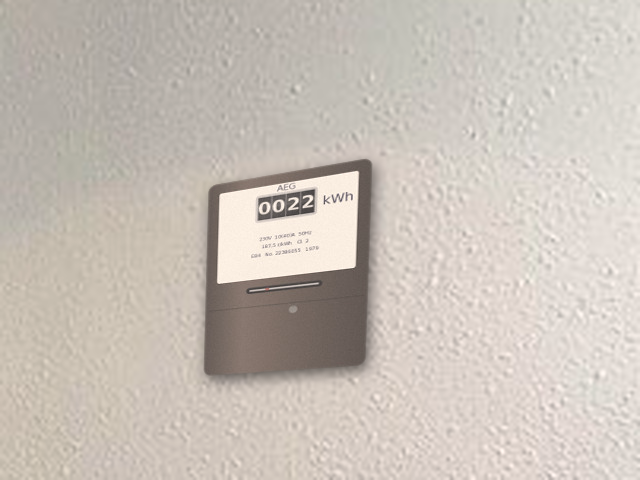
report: 22 (kWh)
